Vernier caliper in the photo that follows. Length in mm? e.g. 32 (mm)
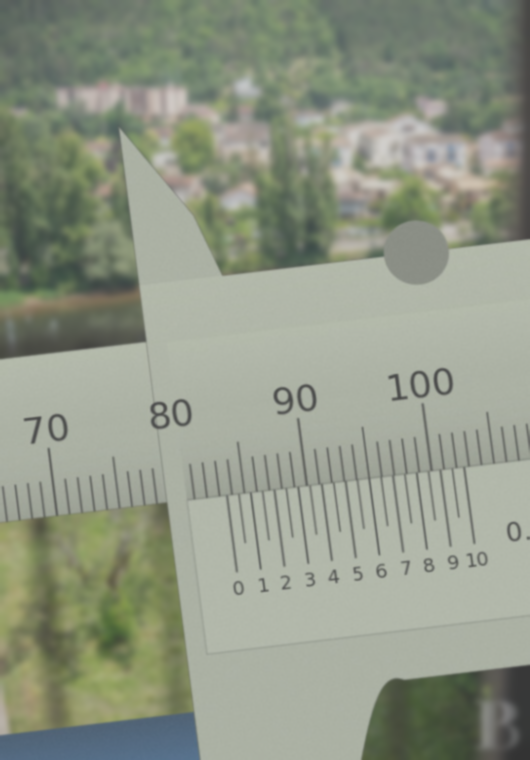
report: 83.6 (mm)
